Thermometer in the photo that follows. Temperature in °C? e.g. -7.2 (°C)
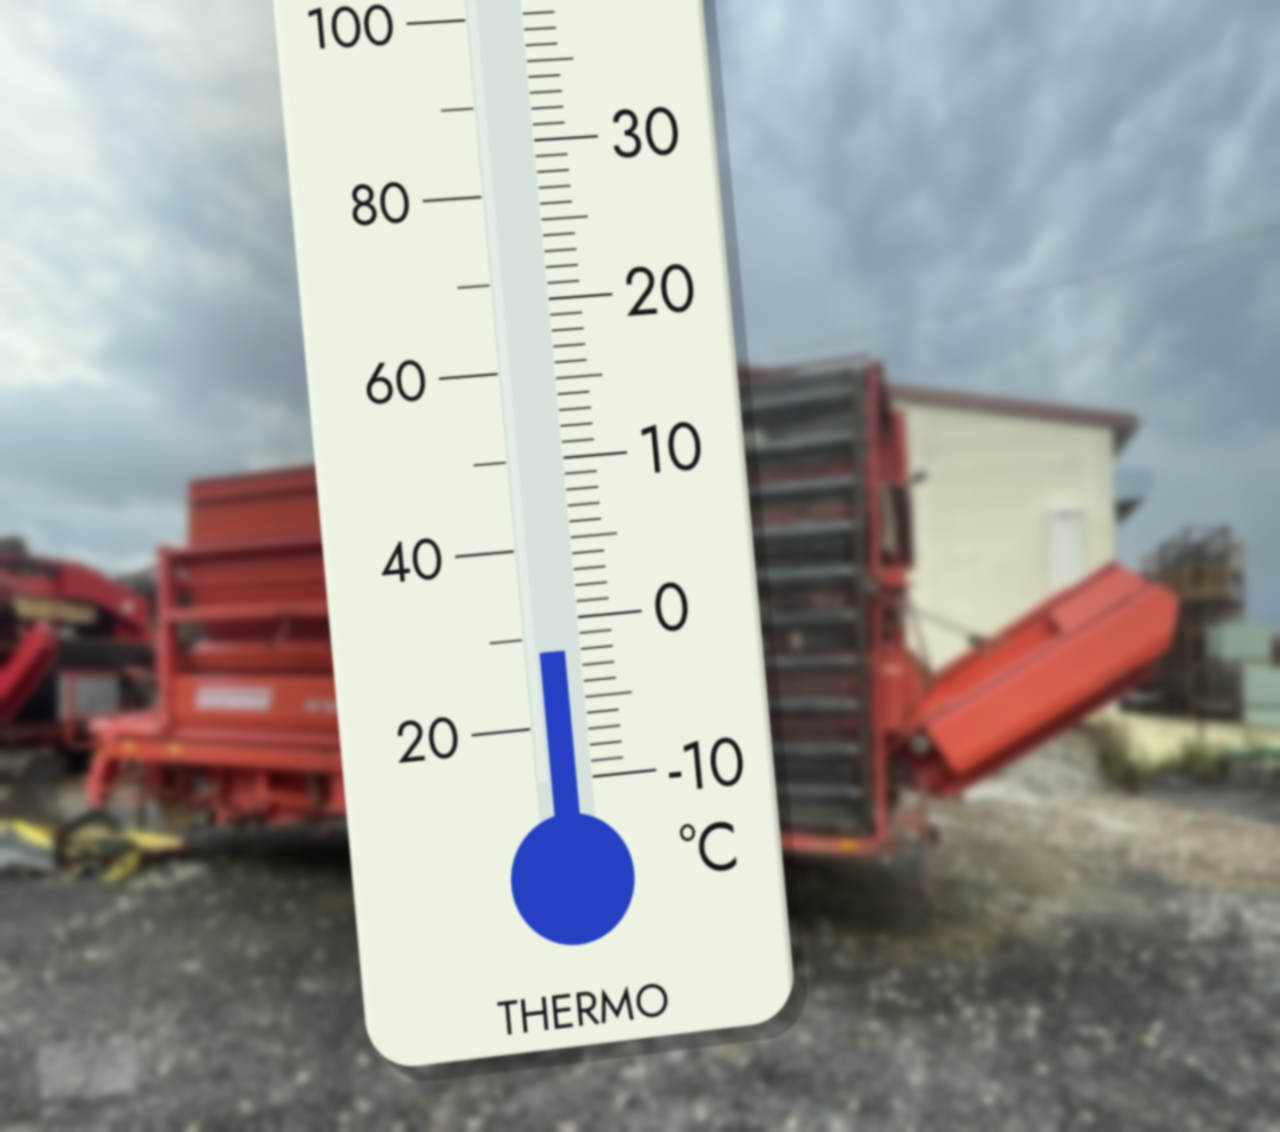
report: -2 (°C)
